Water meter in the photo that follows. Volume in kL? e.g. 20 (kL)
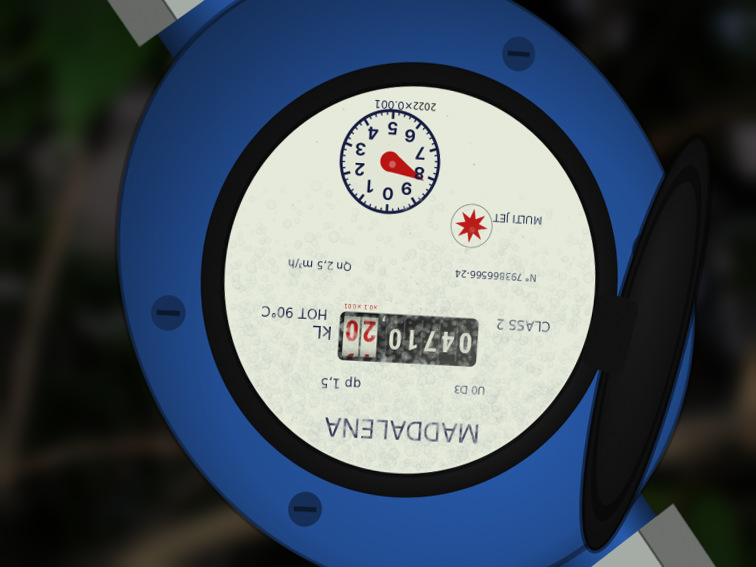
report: 4710.198 (kL)
